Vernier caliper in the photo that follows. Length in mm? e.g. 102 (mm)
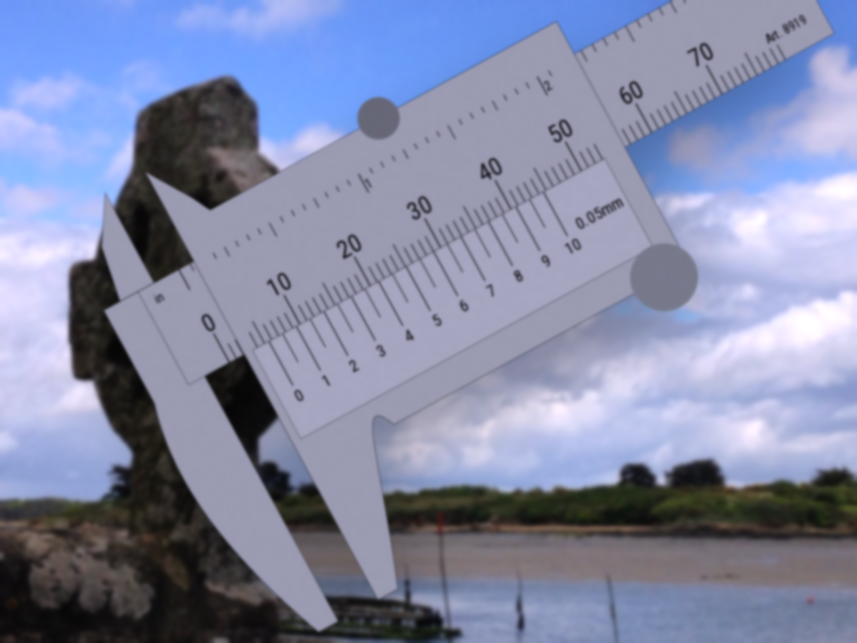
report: 5.6 (mm)
